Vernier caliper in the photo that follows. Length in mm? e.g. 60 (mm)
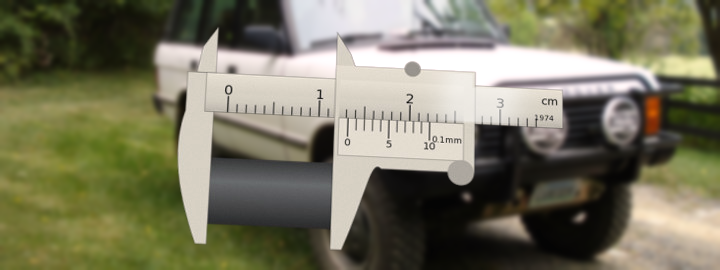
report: 13.2 (mm)
